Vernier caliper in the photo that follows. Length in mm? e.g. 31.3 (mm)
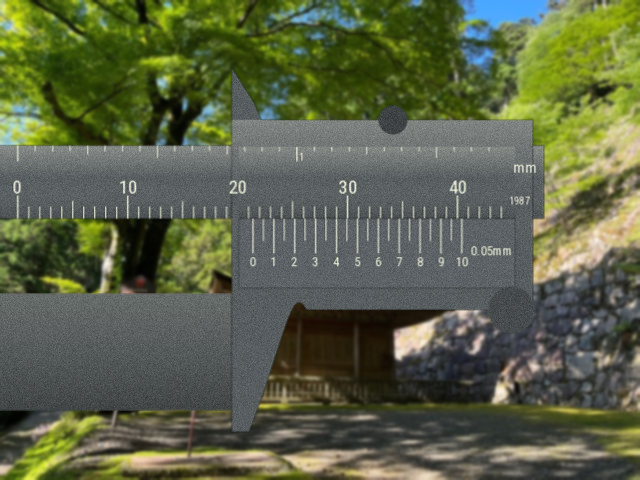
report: 21.4 (mm)
